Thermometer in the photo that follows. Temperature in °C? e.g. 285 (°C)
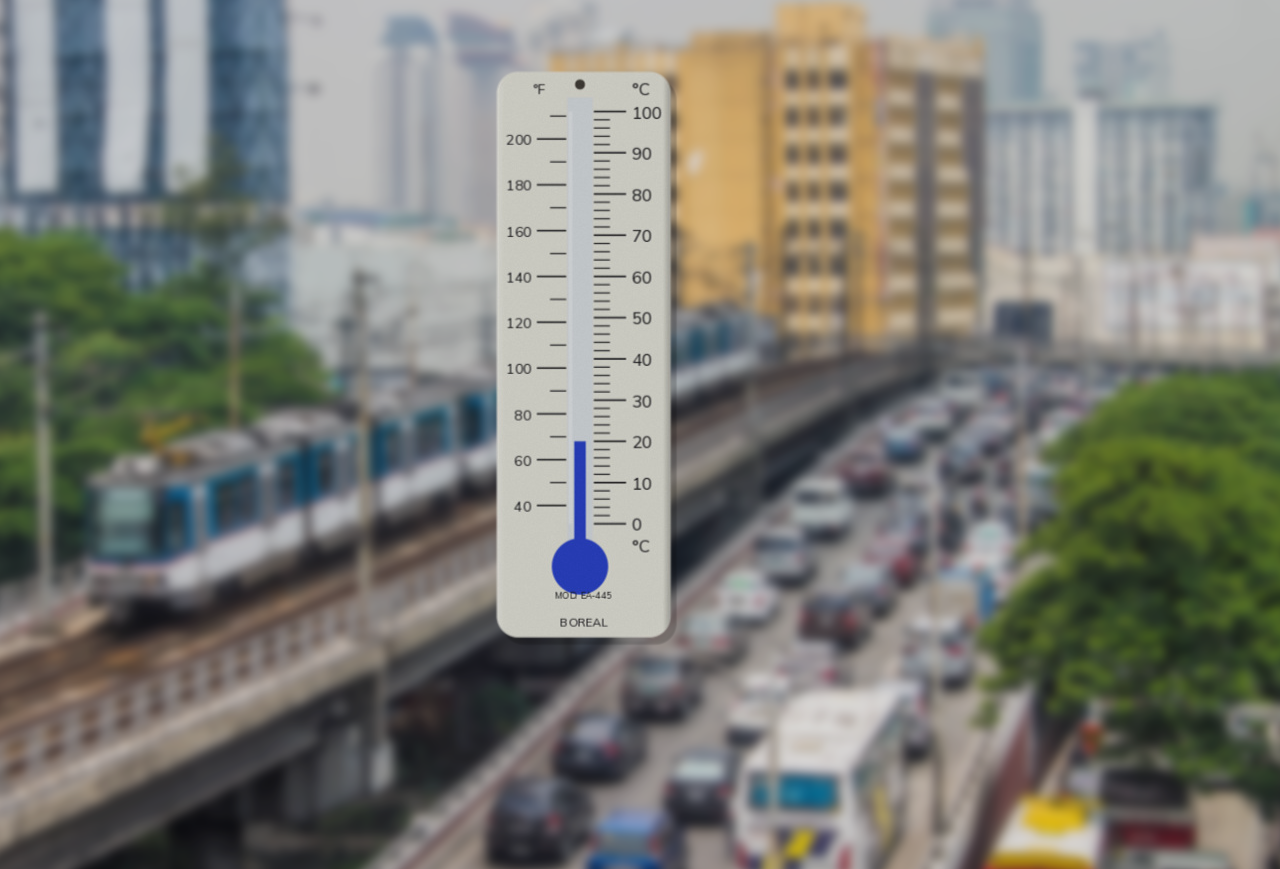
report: 20 (°C)
